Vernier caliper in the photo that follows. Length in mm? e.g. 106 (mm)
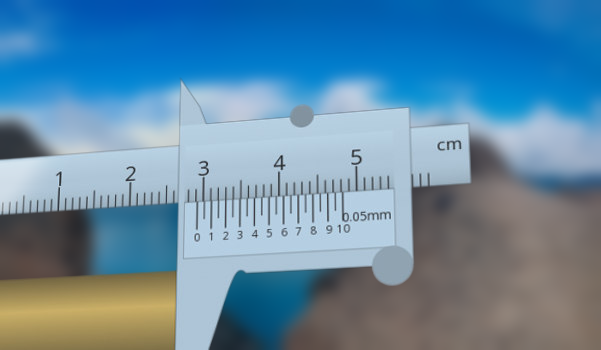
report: 29.2 (mm)
